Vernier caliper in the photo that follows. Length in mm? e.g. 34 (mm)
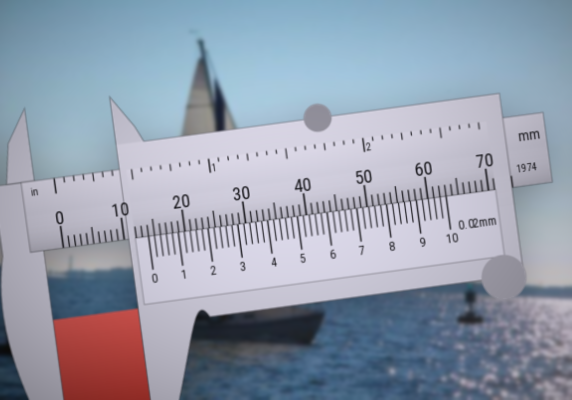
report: 14.0 (mm)
